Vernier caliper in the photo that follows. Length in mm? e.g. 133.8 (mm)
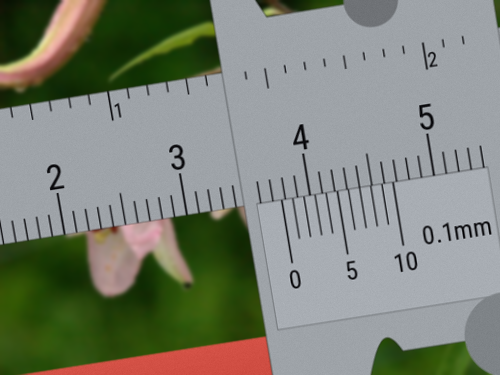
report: 37.7 (mm)
